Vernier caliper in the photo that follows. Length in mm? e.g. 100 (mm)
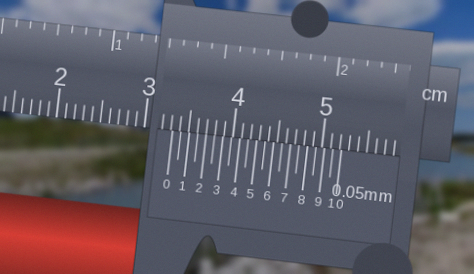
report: 33.2 (mm)
